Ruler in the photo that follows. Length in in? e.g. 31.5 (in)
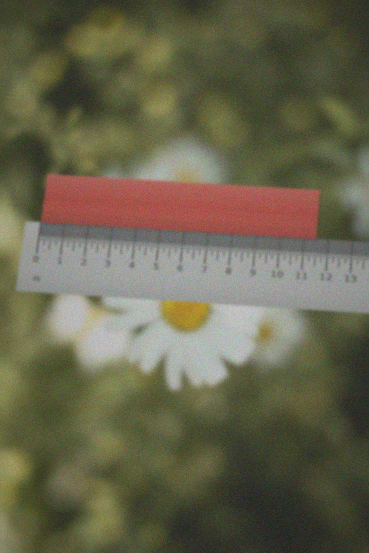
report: 11.5 (in)
